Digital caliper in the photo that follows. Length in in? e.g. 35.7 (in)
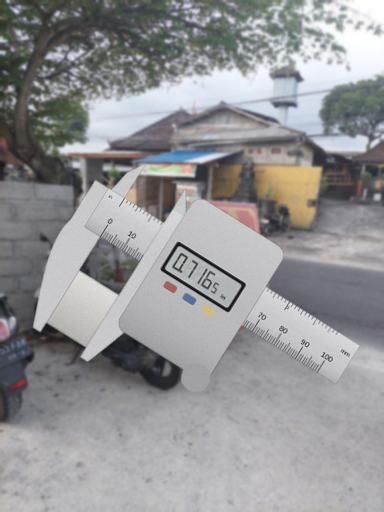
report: 0.7165 (in)
